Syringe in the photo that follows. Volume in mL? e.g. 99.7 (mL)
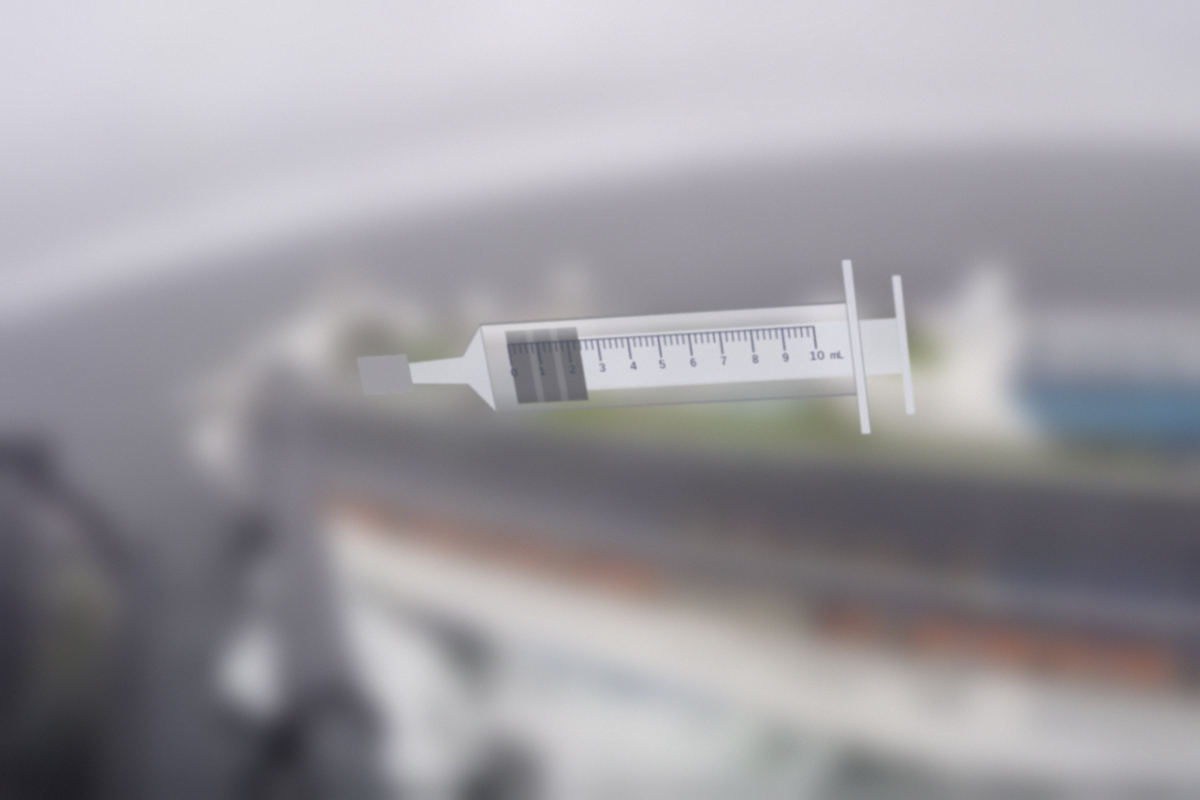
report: 0 (mL)
